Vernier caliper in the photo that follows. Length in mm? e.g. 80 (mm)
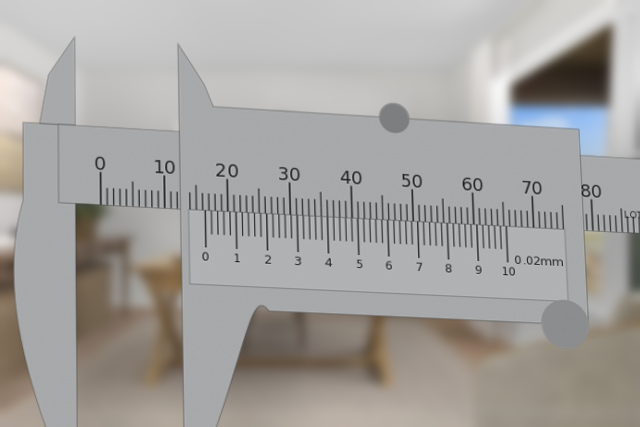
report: 16.4 (mm)
